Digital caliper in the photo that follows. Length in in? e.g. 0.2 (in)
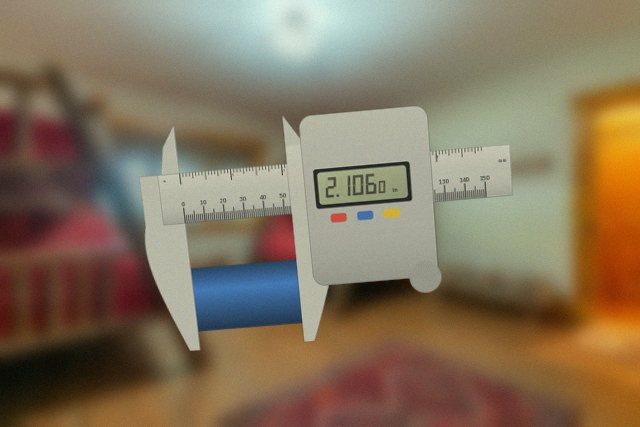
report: 2.1060 (in)
